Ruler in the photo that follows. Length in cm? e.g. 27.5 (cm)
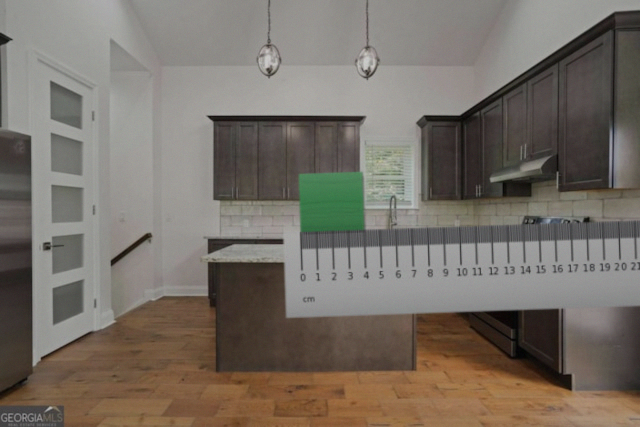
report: 4 (cm)
